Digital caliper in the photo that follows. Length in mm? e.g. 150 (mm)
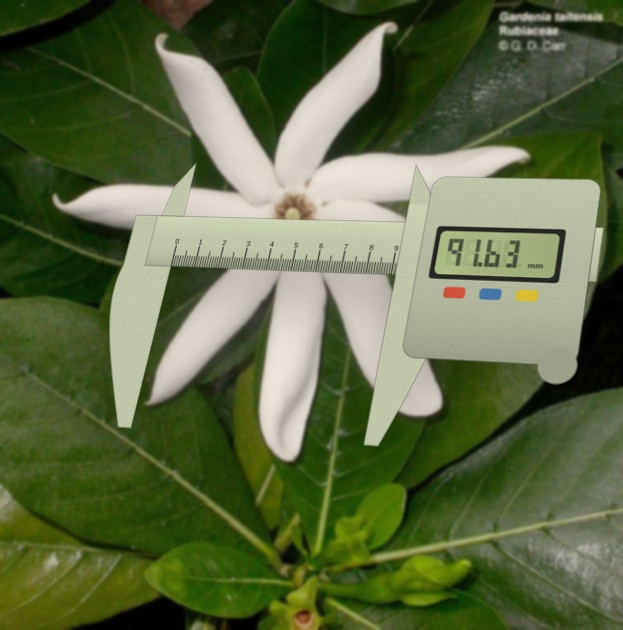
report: 91.63 (mm)
